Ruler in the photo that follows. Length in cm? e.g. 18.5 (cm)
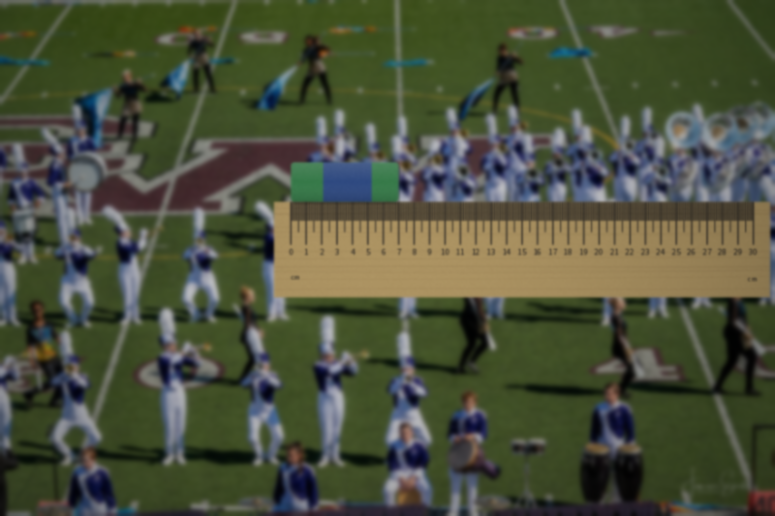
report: 7 (cm)
